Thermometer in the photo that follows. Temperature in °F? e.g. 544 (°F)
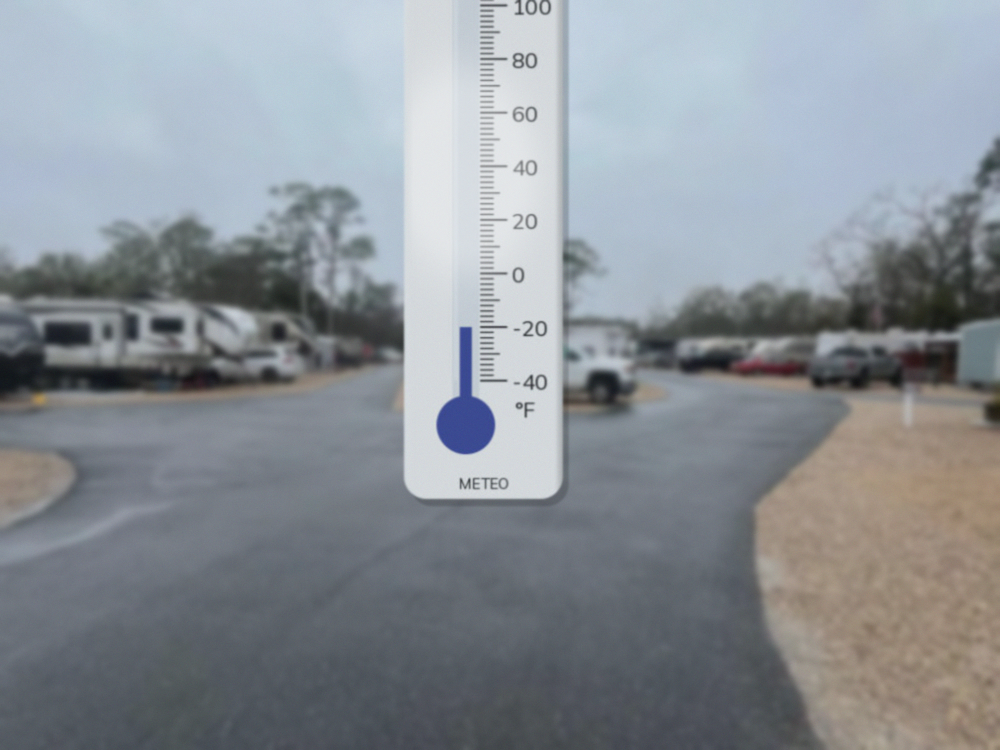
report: -20 (°F)
